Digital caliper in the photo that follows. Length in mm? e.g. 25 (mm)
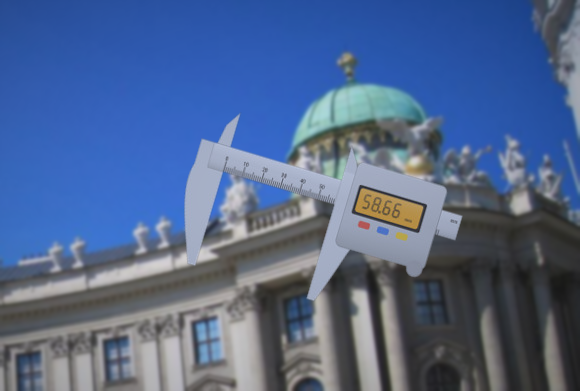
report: 58.66 (mm)
